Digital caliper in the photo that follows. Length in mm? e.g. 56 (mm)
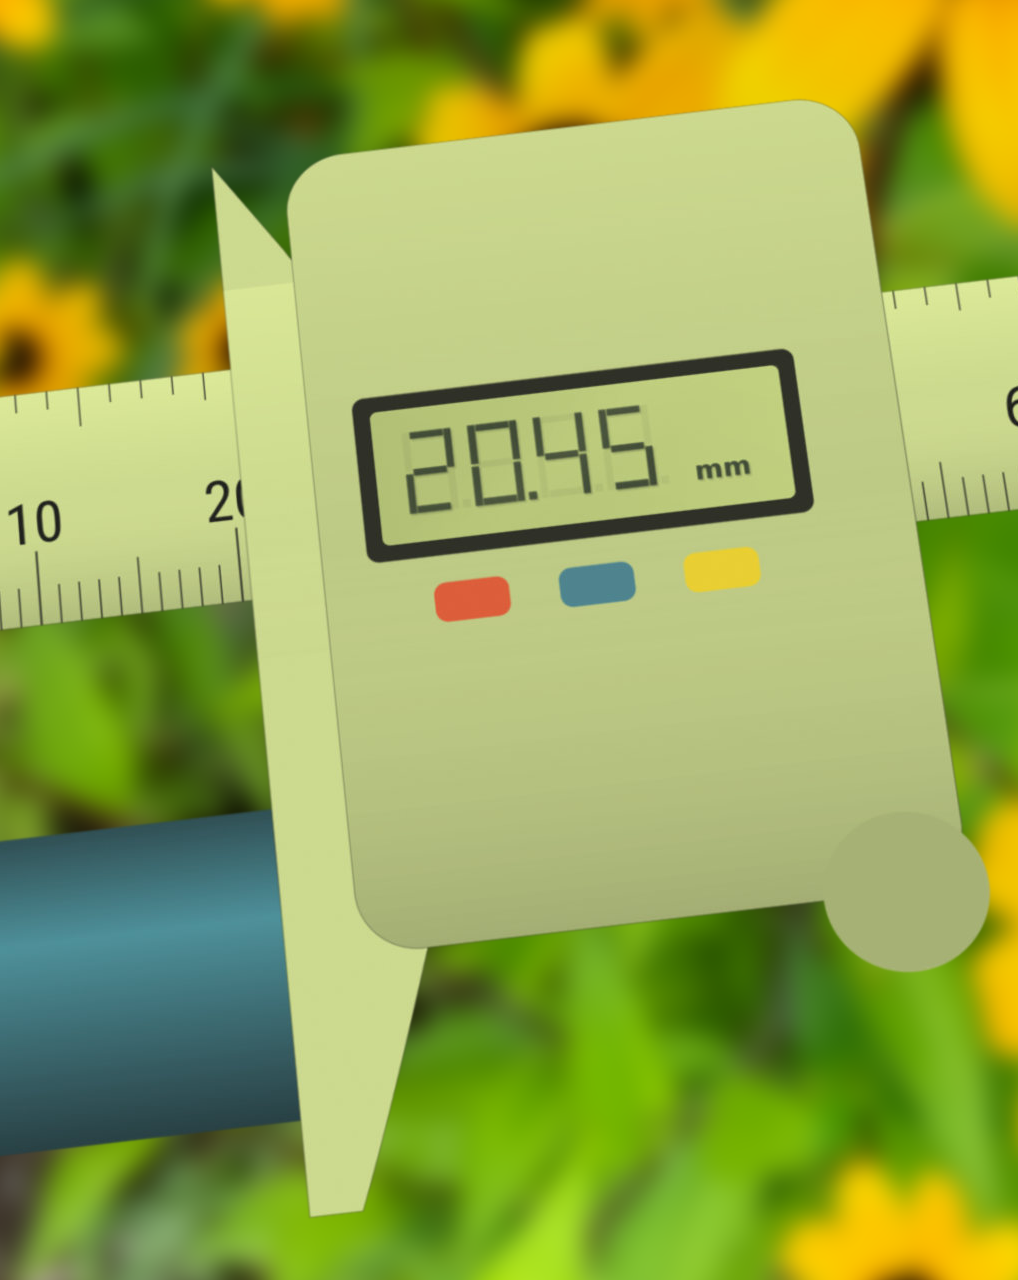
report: 20.45 (mm)
